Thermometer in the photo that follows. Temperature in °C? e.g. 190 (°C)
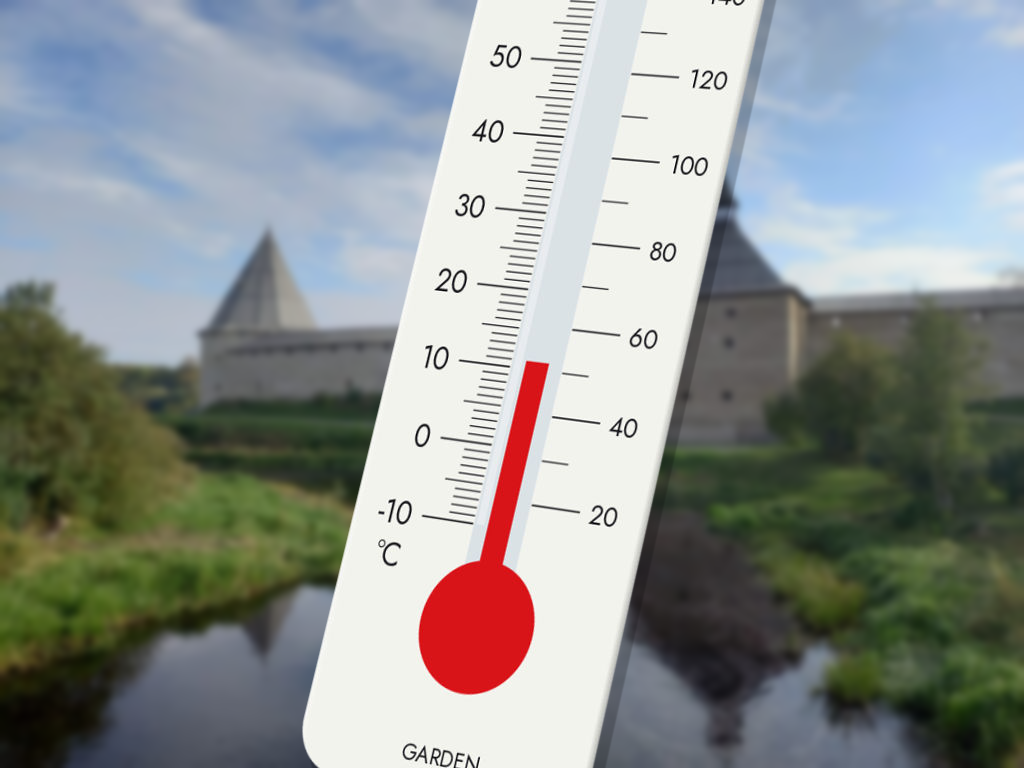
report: 11 (°C)
